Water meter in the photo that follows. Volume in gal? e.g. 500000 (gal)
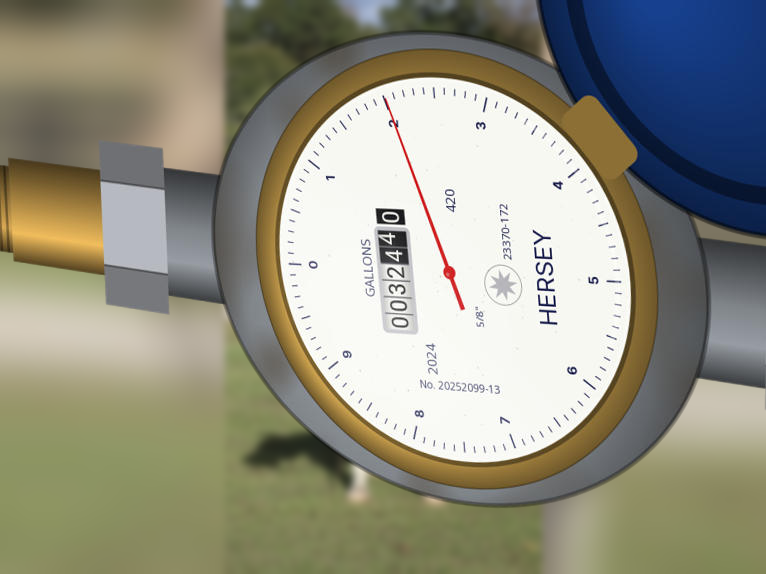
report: 32442.0 (gal)
